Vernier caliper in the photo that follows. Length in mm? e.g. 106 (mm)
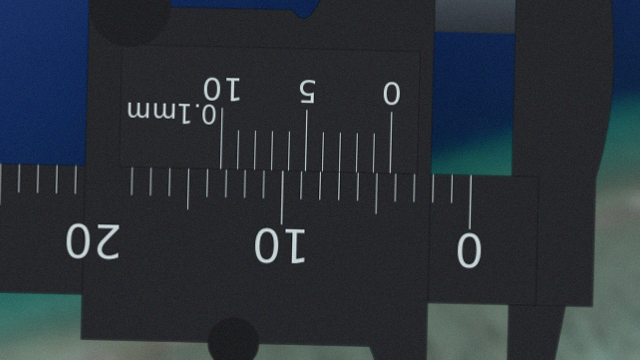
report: 4.3 (mm)
